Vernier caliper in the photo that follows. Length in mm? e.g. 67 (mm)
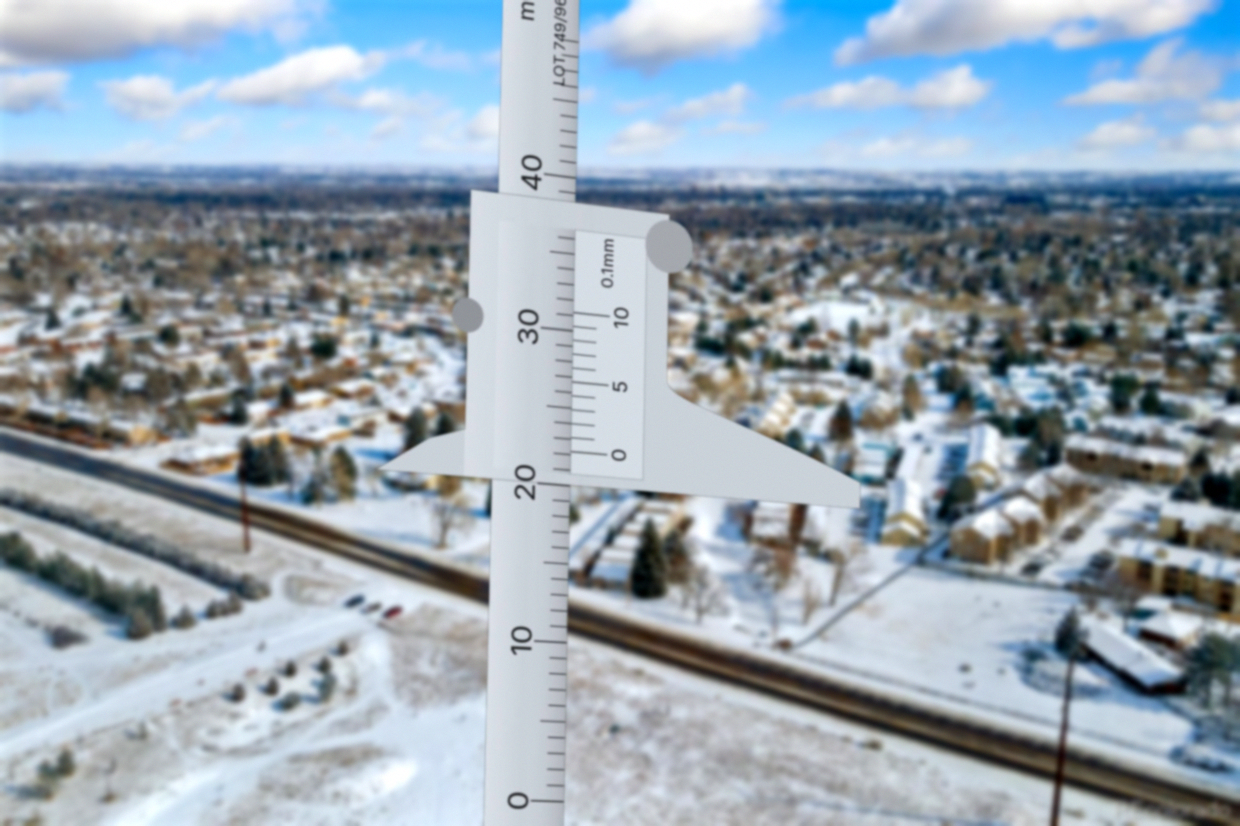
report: 22.2 (mm)
